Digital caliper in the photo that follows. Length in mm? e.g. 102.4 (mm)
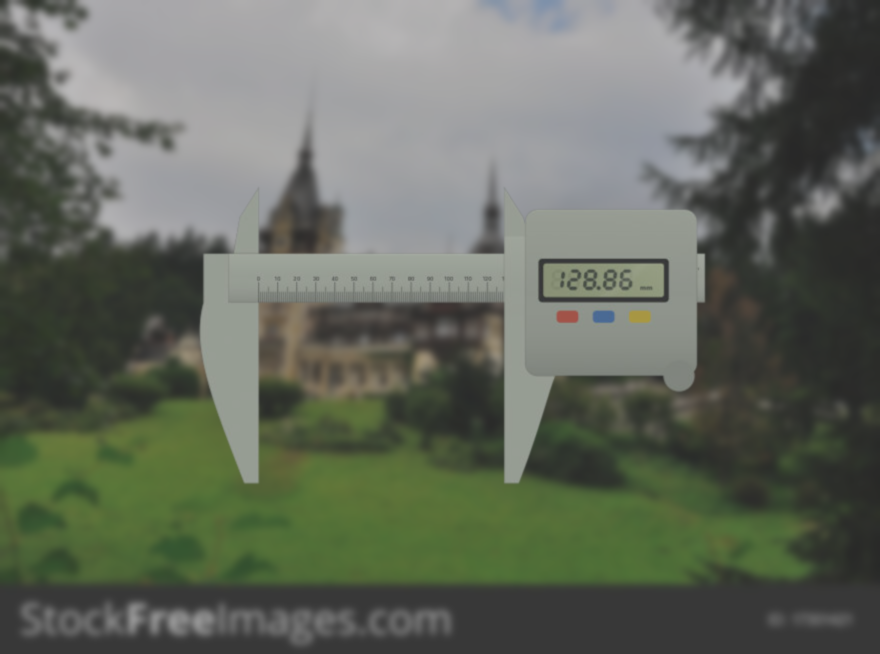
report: 128.86 (mm)
